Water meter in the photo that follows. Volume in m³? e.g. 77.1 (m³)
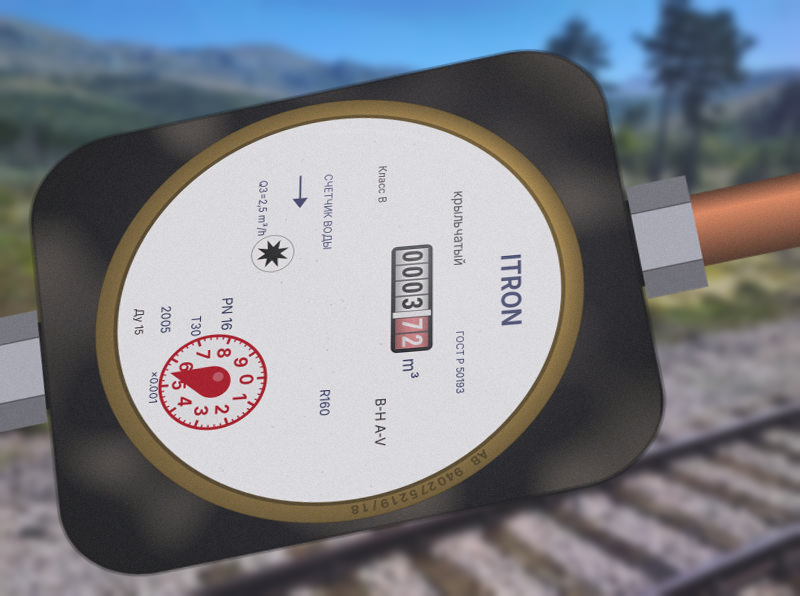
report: 3.725 (m³)
